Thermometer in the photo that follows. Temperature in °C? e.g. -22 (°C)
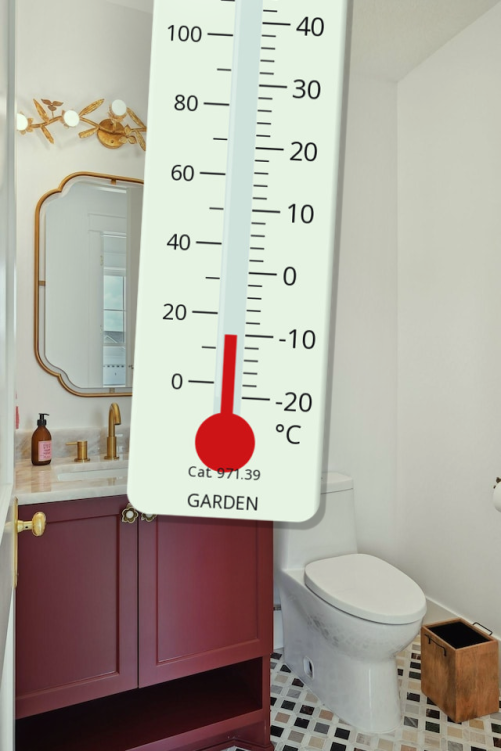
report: -10 (°C)
